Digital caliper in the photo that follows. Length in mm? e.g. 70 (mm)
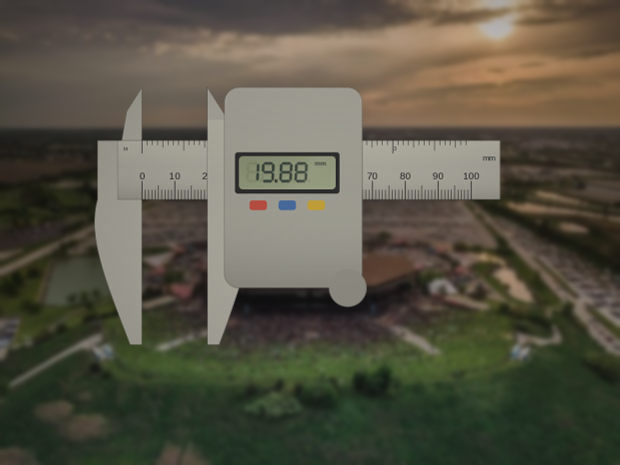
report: 19.88 (mm)
